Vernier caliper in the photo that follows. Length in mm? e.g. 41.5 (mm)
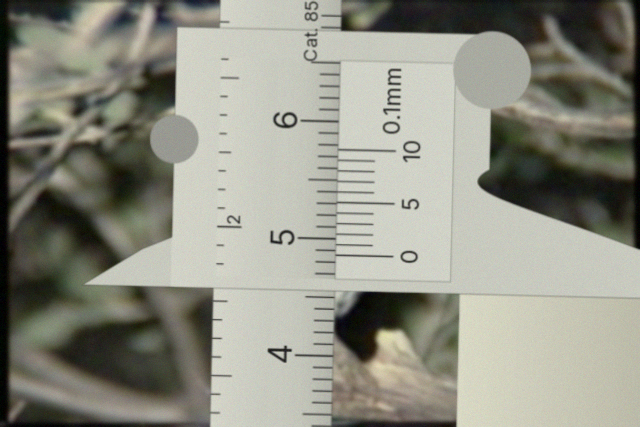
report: 48.6 (mm)
